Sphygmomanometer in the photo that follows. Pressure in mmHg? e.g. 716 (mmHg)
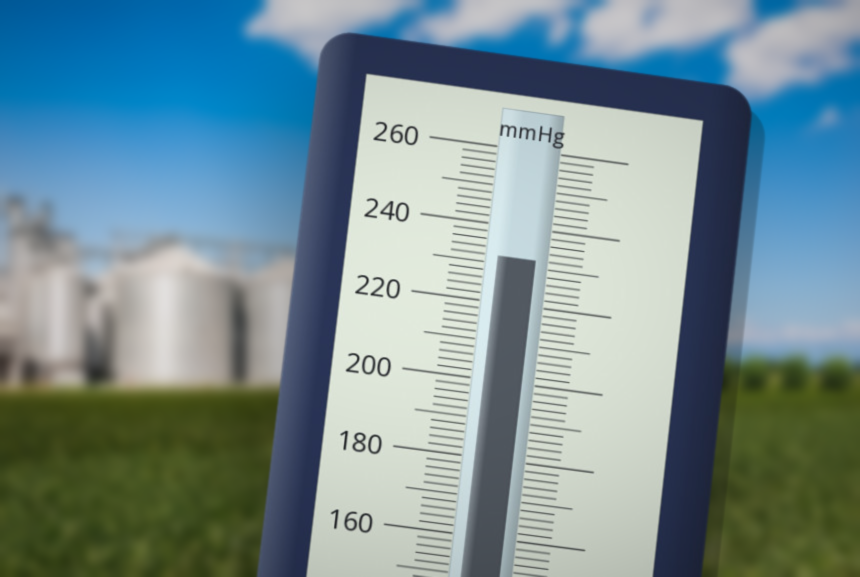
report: 232 (mmHg)
